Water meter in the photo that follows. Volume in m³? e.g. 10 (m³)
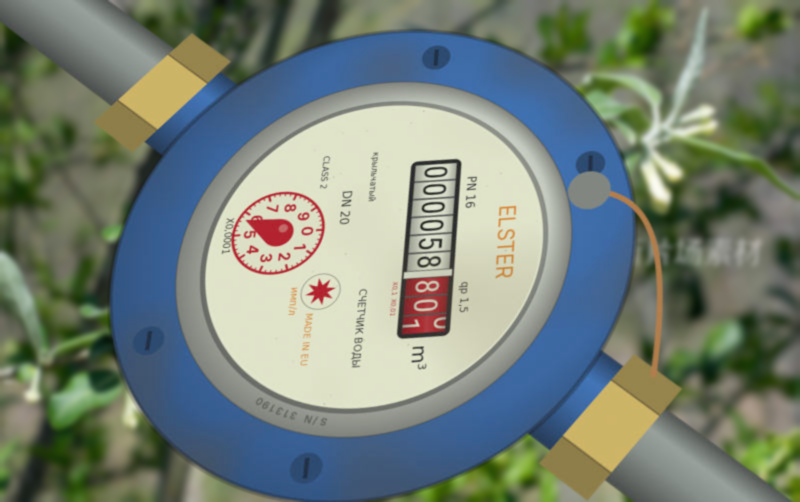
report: 58.8005 (m³)
